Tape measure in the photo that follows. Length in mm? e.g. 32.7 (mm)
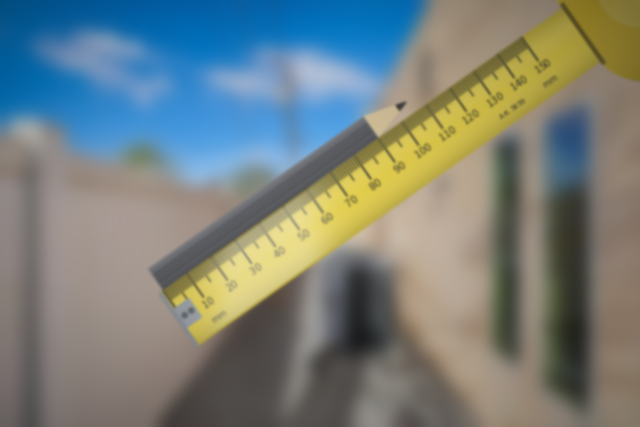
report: 105 (mm)
